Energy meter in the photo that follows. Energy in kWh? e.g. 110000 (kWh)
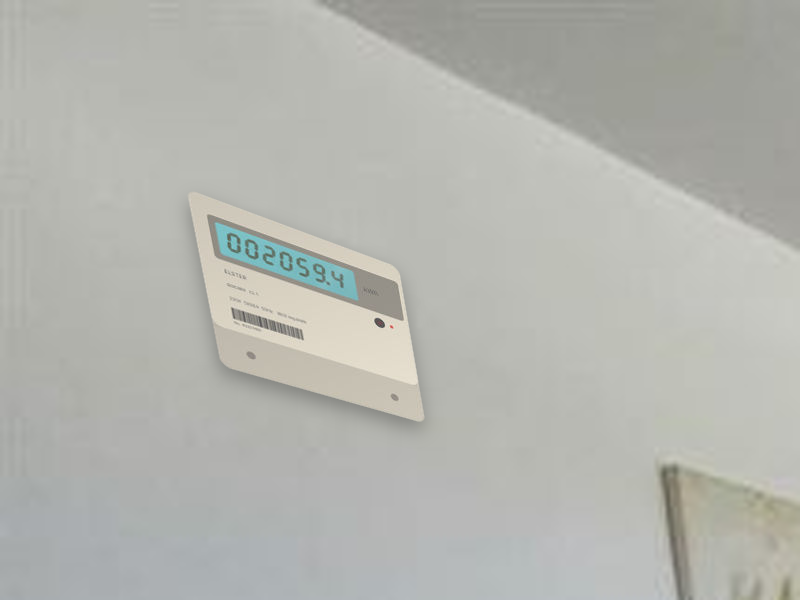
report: 2059.4 (kWh)
